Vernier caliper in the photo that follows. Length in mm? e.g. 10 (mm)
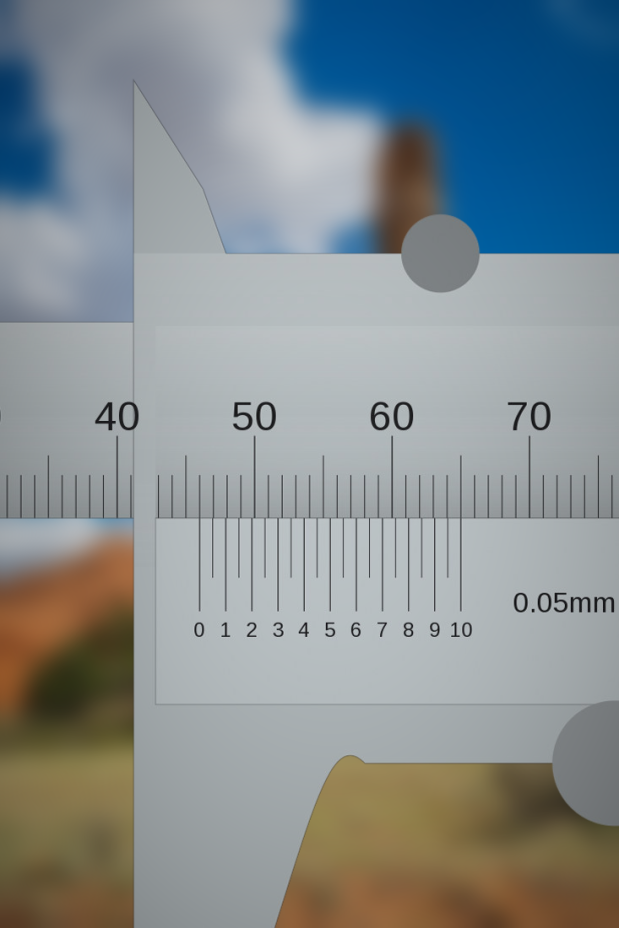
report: 46.0 (mm)
